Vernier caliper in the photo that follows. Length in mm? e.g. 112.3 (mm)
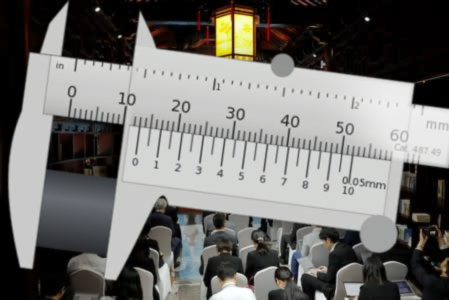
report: 13.0 (mm)
